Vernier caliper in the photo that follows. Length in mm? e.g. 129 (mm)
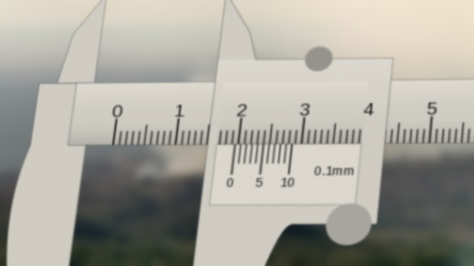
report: 19.5 (mm)
